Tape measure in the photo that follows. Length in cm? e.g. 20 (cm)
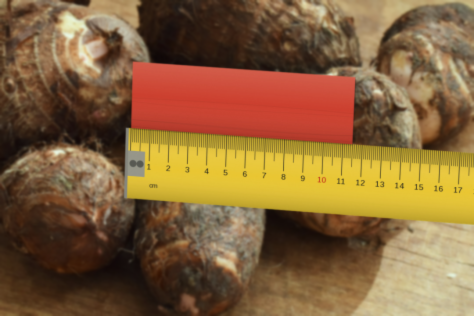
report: 11.5 (cm)
